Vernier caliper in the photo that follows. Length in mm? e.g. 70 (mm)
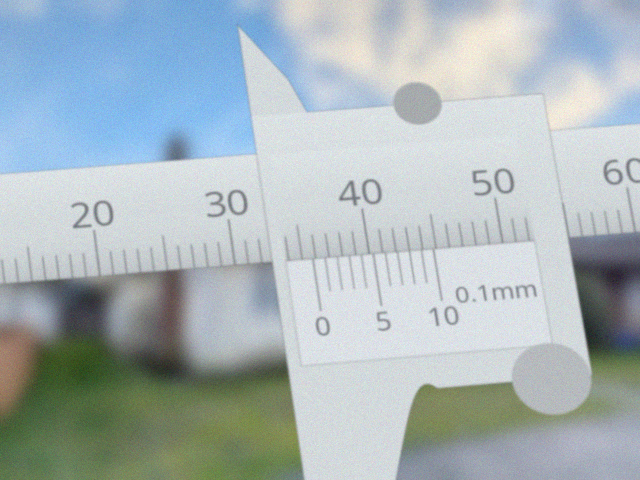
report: 35.8 (mm)
